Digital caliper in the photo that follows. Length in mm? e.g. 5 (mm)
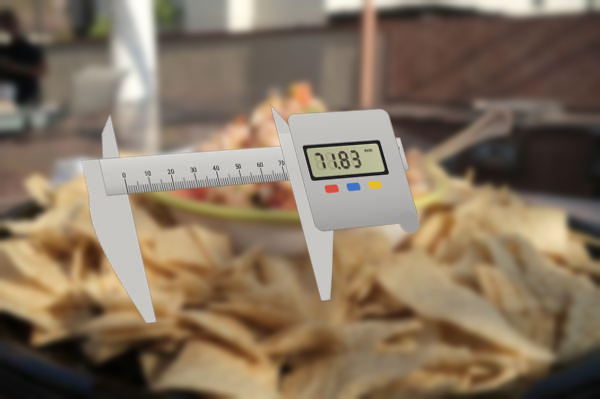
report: 71.83 (mm)
